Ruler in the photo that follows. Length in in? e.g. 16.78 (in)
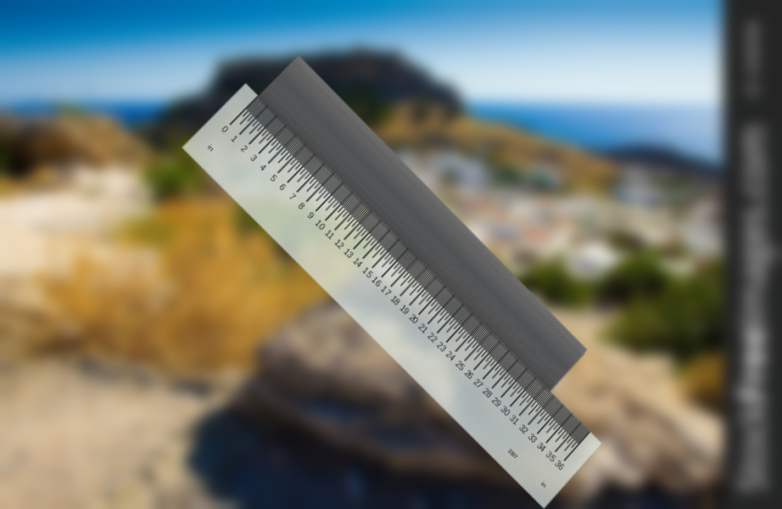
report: 31.5 (in)
